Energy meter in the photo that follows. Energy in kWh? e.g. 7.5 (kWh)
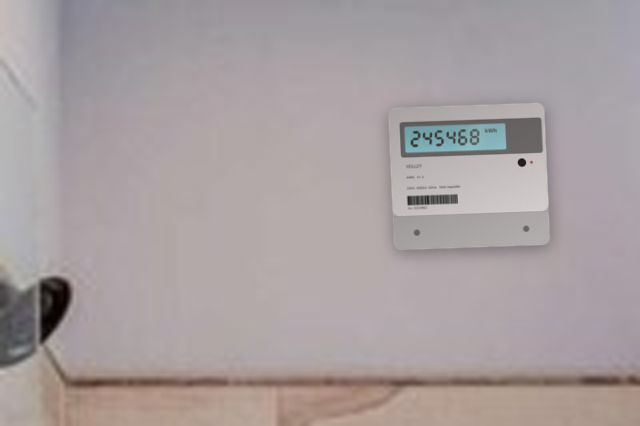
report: 245468 (kWh)
